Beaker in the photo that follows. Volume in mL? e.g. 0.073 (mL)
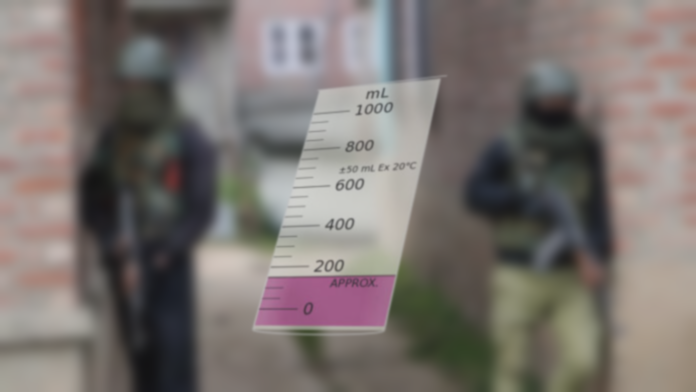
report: 150 (mL)
